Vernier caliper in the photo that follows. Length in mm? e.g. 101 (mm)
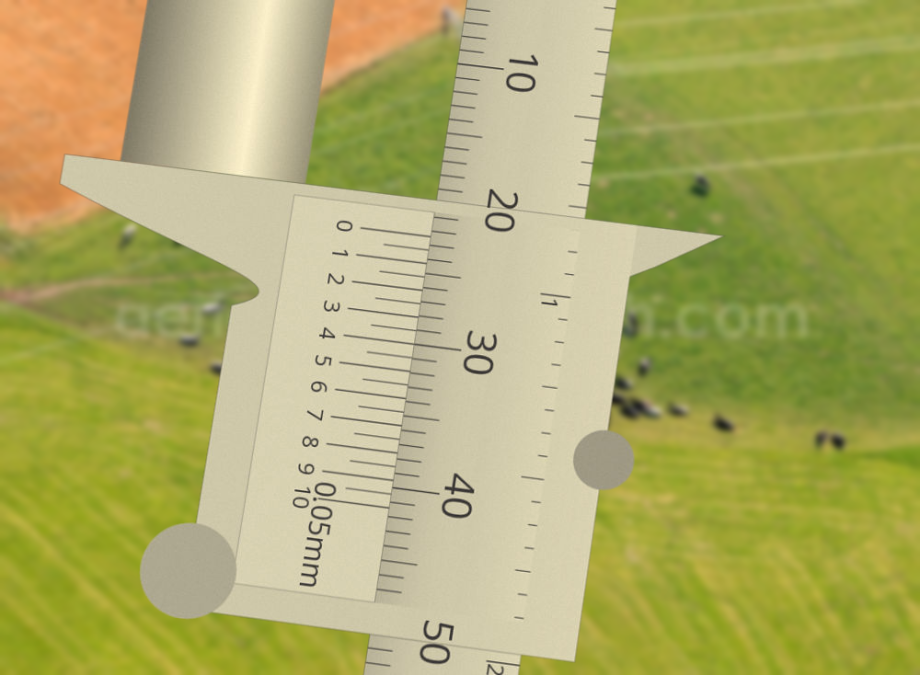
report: 22.4 (mm)
